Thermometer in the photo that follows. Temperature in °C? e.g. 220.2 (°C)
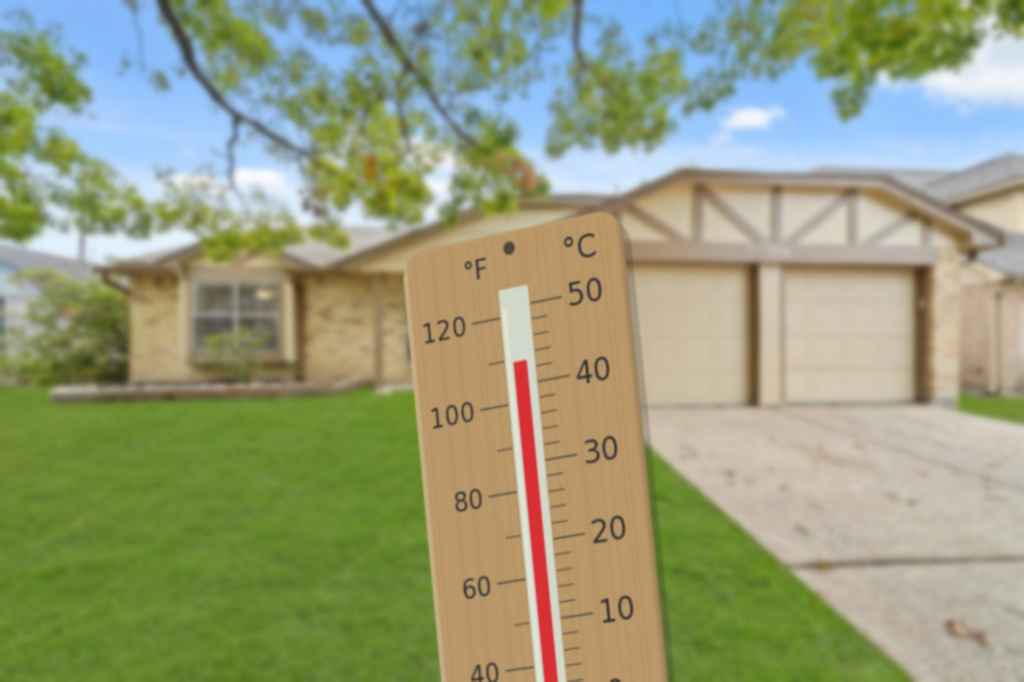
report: 43 (°C)
